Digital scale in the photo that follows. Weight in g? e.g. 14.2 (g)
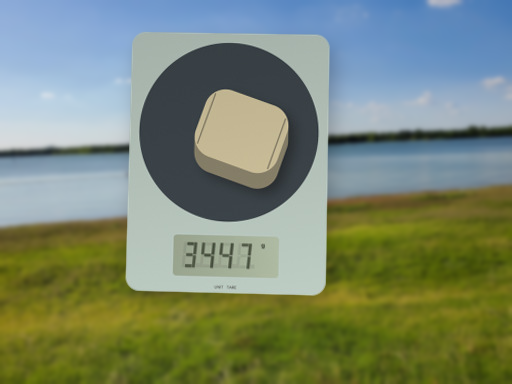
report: 3447 (g)
